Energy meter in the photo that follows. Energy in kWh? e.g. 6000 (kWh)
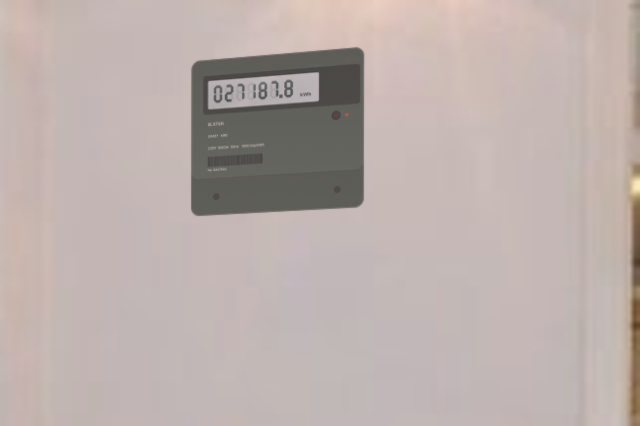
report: 27187.8 (kWh)
